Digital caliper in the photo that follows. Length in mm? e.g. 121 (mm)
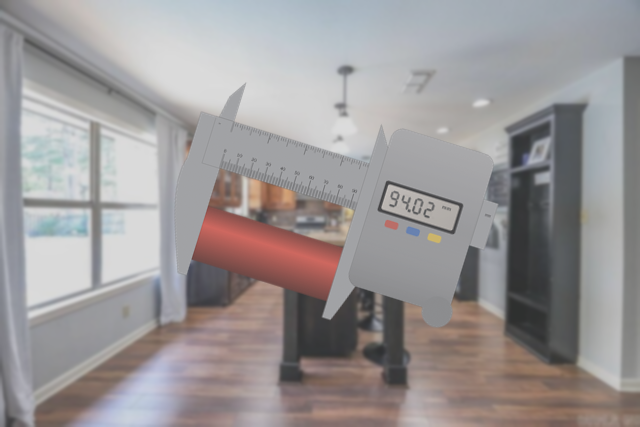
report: 94.02 (mm)
